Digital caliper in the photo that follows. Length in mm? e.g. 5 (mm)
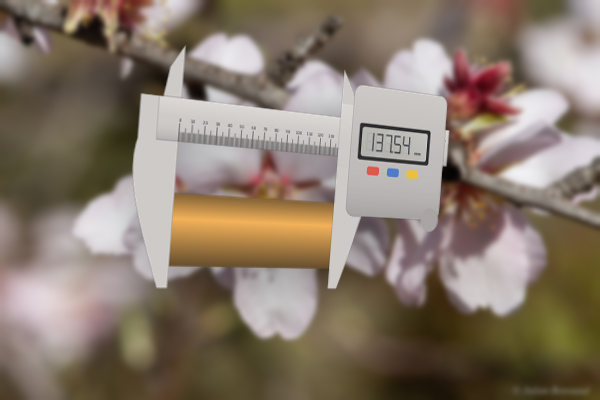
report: 137.54 (mm)
